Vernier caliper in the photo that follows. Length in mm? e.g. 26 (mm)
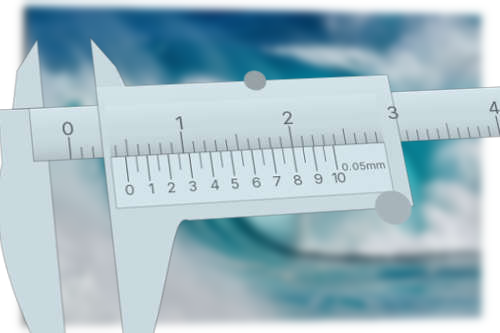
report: 4.8 (mm)
